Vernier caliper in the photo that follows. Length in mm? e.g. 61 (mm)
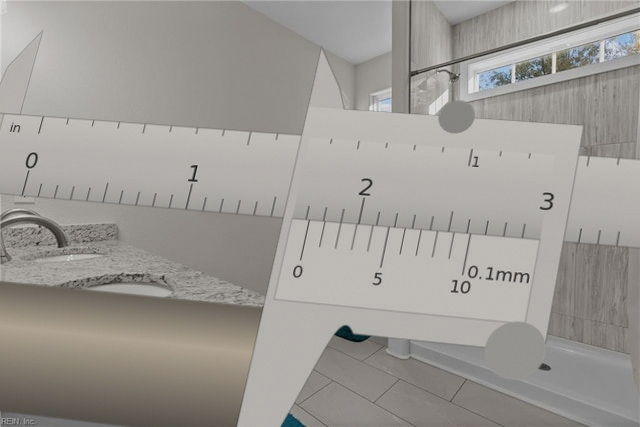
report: 17.2 (mm)
